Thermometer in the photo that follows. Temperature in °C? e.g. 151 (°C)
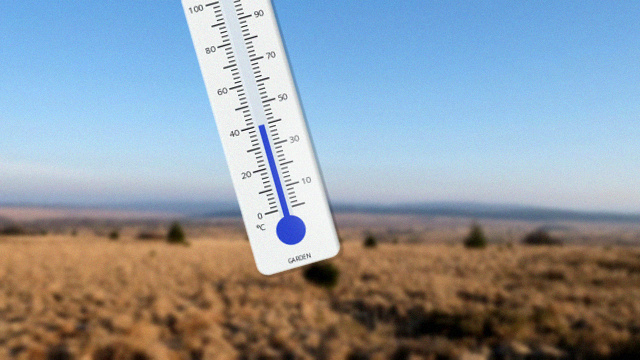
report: 40 (°C)
